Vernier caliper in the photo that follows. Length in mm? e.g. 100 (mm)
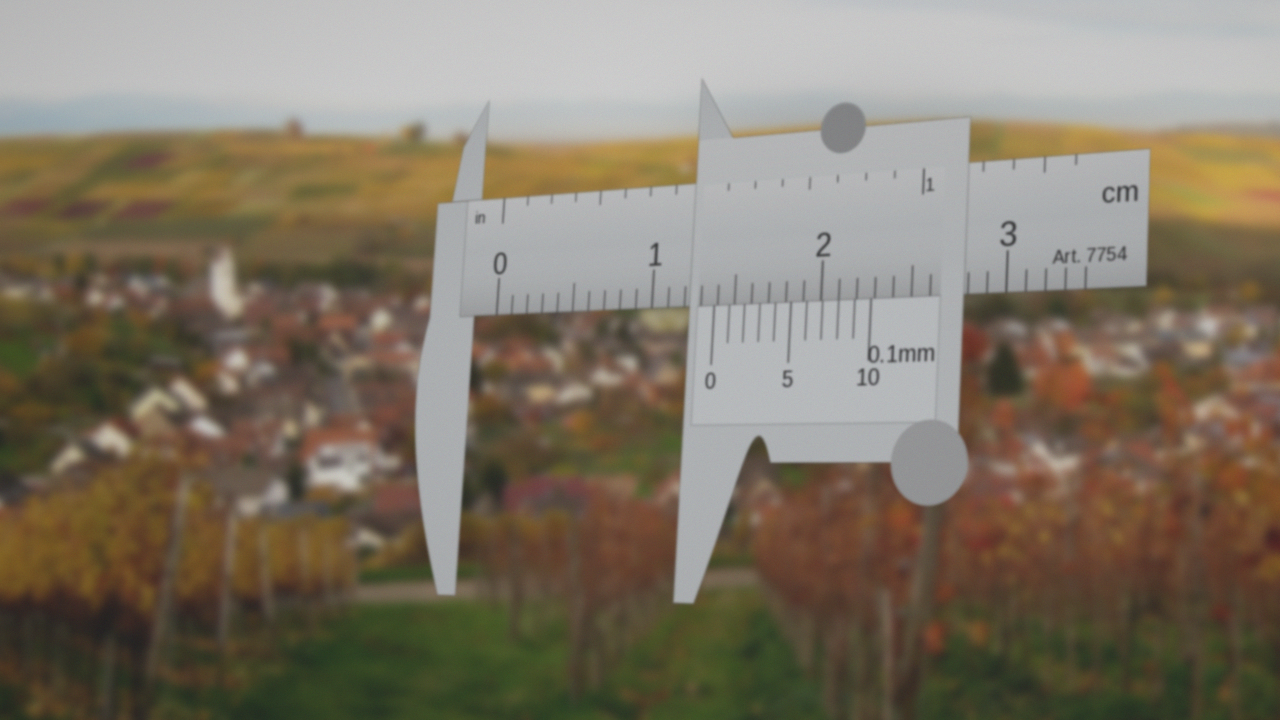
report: 13.8 (mm)
